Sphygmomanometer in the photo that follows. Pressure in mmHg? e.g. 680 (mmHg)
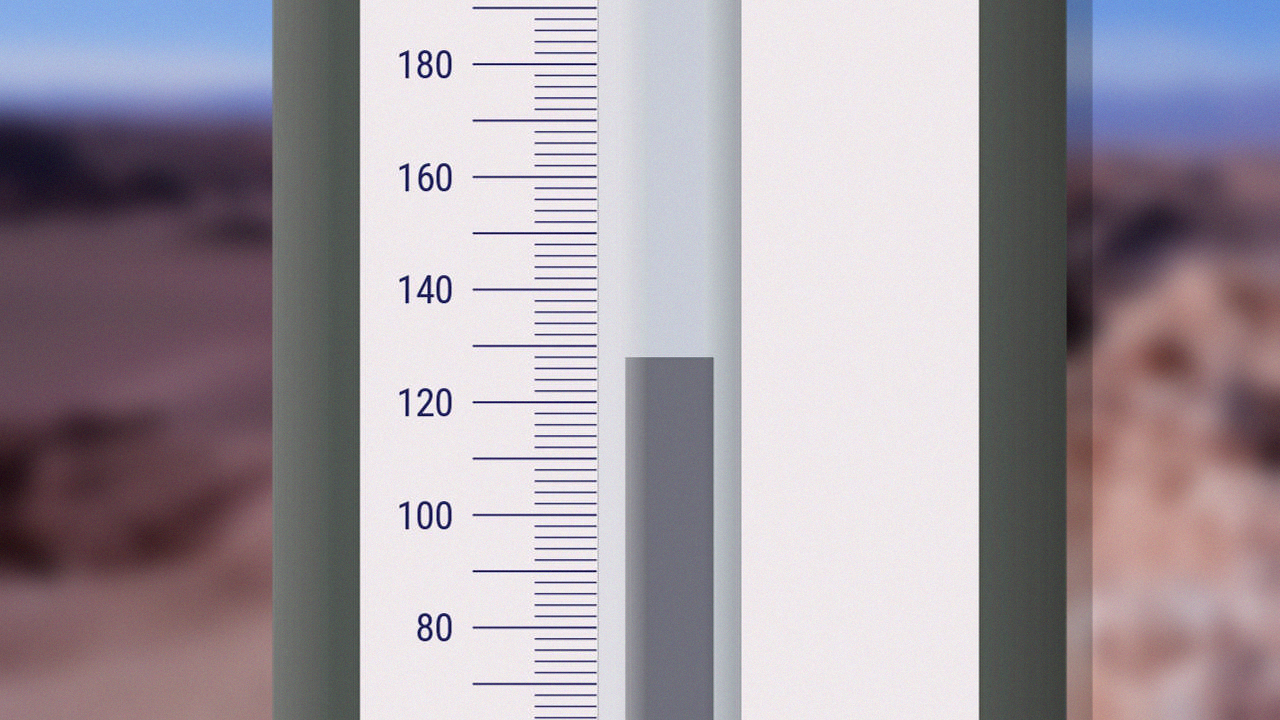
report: 128 (mmHg)
